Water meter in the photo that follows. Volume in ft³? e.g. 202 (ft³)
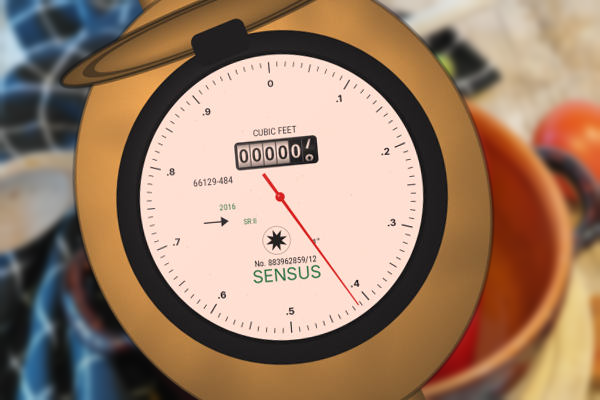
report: 7.41 (ft³)
